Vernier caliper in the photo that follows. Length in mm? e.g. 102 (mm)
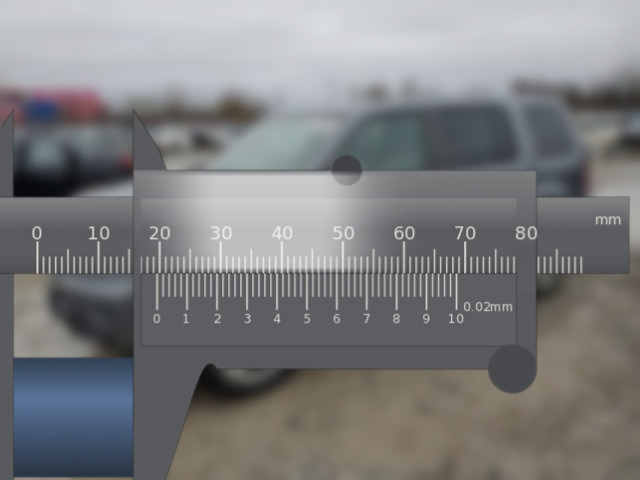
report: 19.6 (mm)
